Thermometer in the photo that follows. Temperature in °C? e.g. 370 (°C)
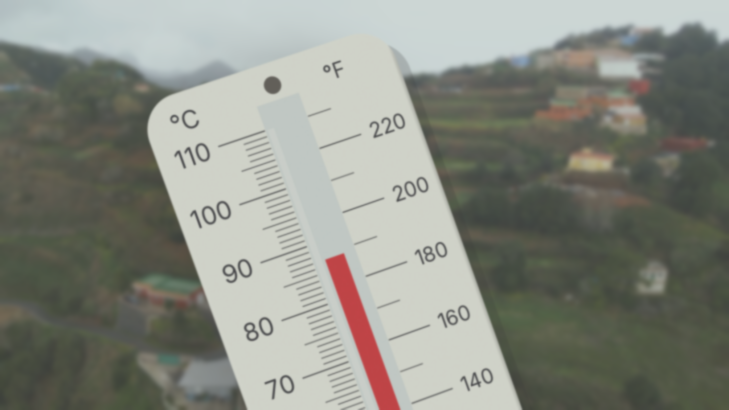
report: 87 (°C)
